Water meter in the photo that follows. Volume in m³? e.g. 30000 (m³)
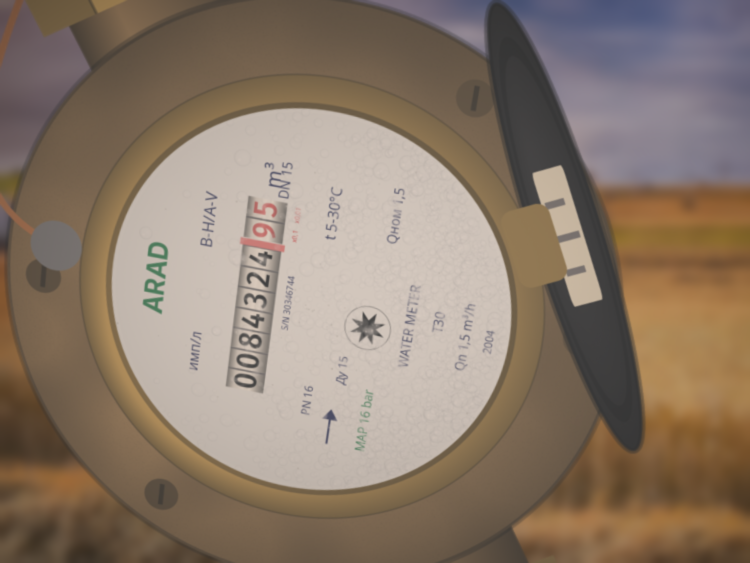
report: 84324.95 (m³)
